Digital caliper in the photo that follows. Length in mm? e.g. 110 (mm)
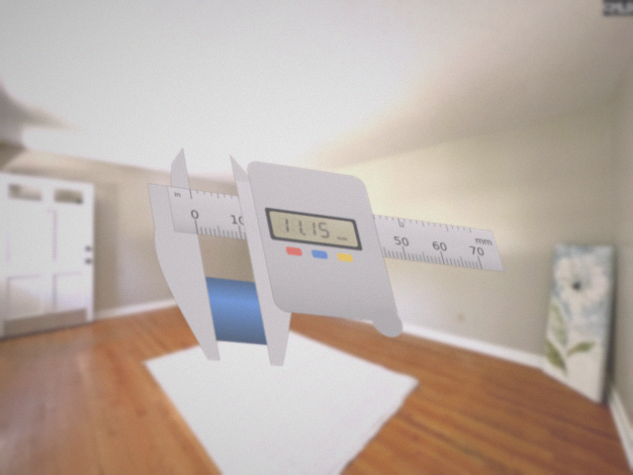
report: 11.15 (mm)
